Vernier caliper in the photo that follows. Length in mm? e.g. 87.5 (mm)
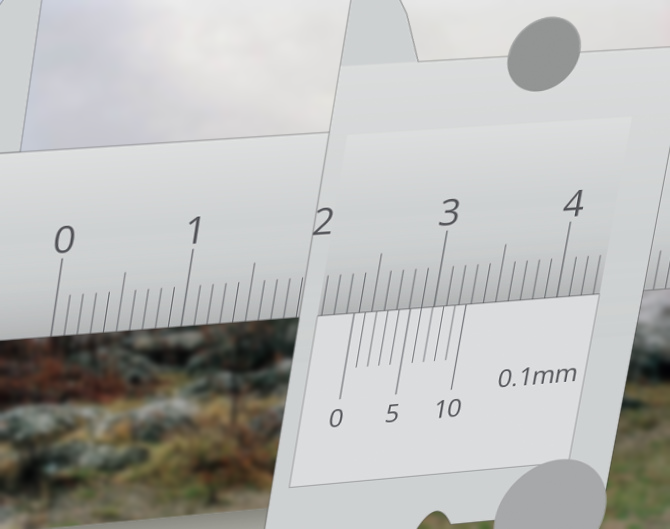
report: 23.6 (mm)
